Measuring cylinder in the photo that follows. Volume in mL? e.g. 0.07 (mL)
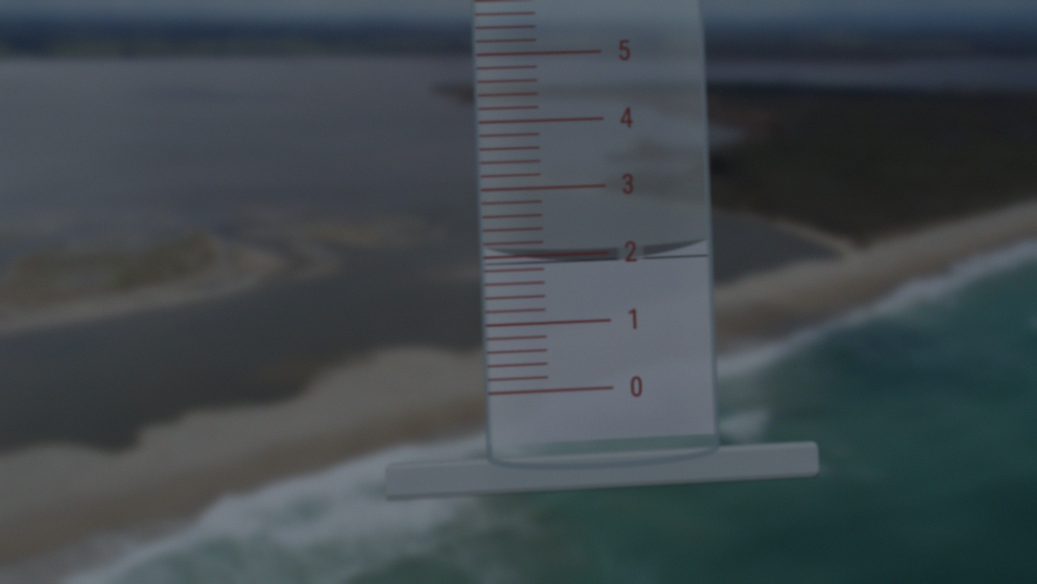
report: 1.9 (mL)
